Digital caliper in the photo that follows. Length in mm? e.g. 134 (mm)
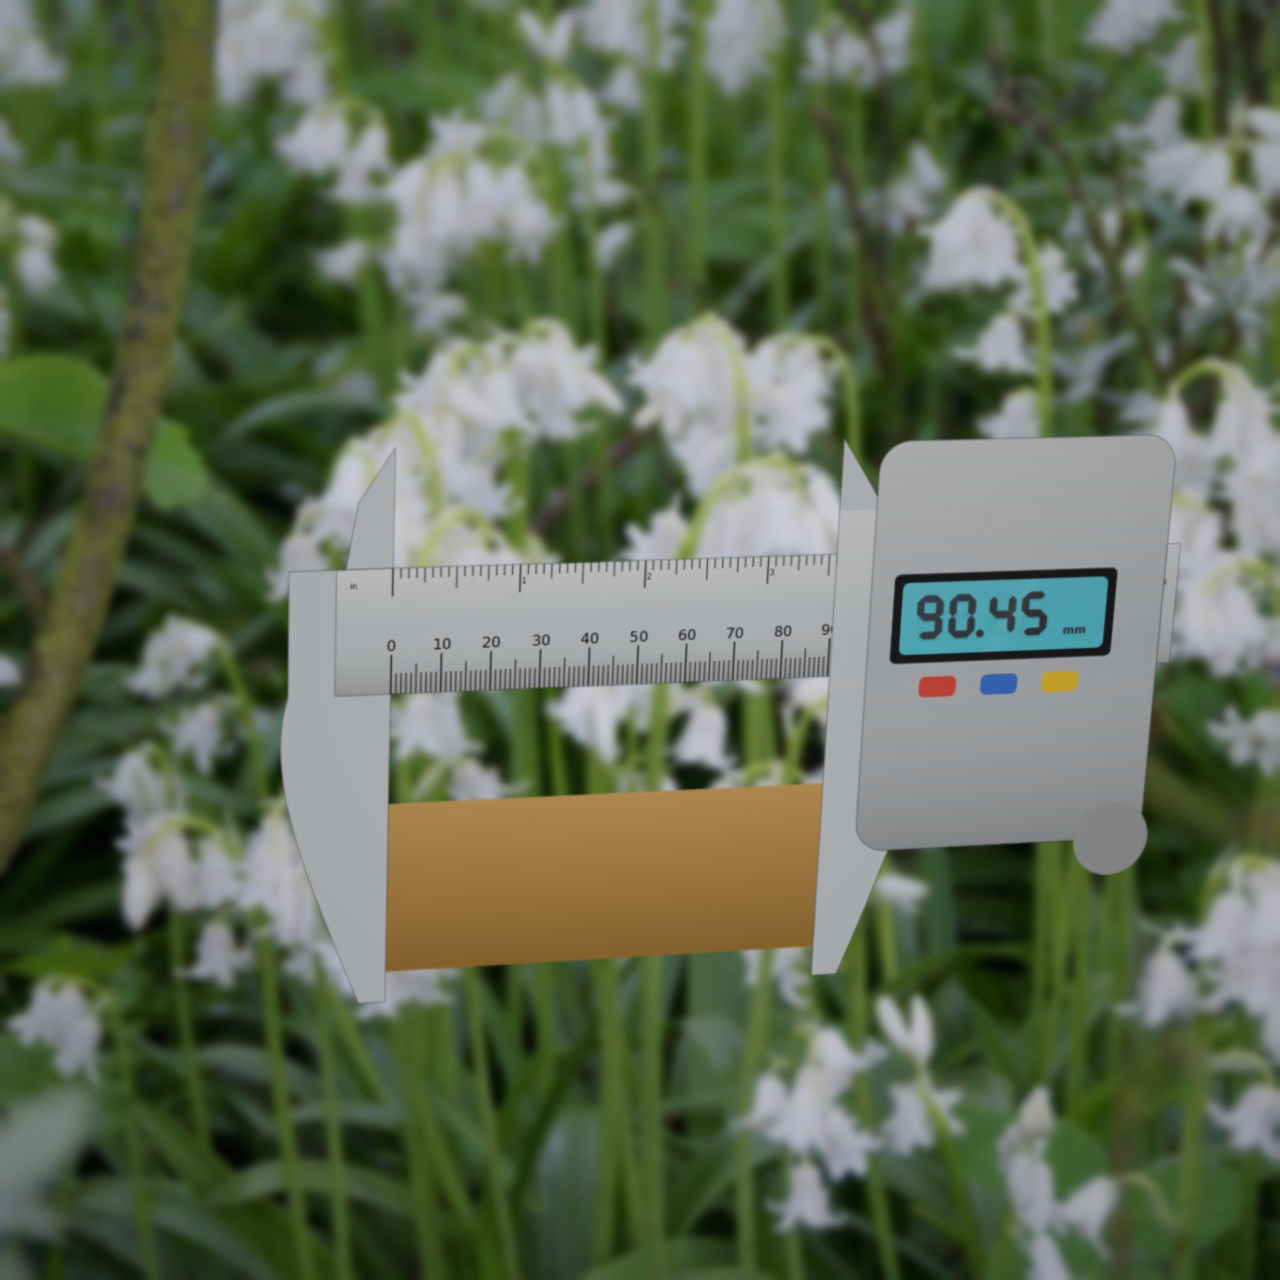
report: 90.45 (mm)
